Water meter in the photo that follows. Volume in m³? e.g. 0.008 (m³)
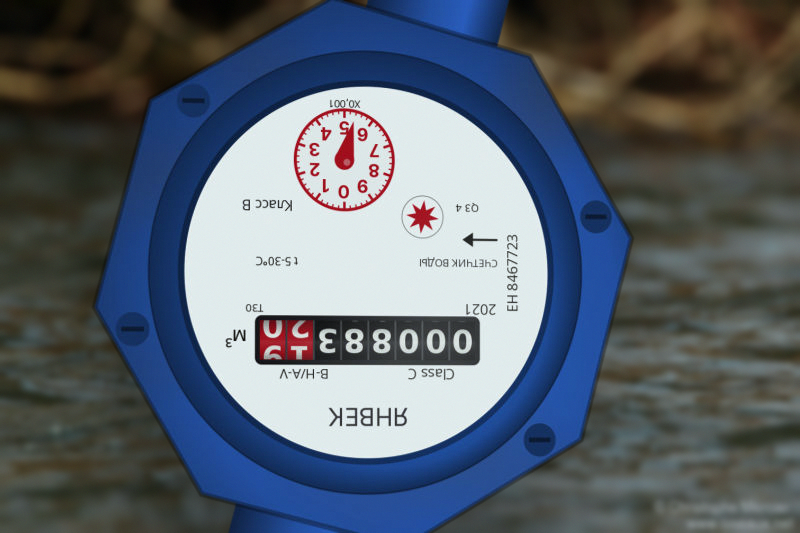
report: 883.195 (m³)
